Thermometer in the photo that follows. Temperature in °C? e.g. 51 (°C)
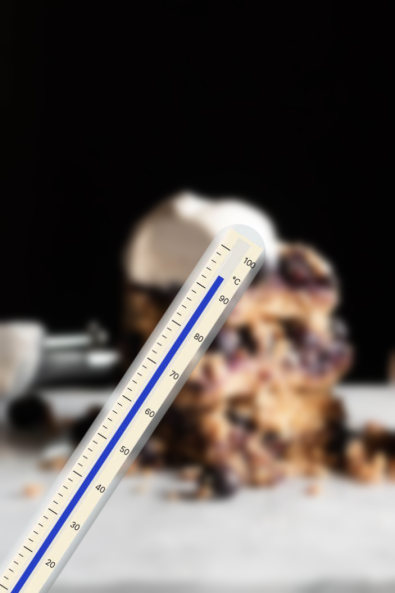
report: 94 (°C)
